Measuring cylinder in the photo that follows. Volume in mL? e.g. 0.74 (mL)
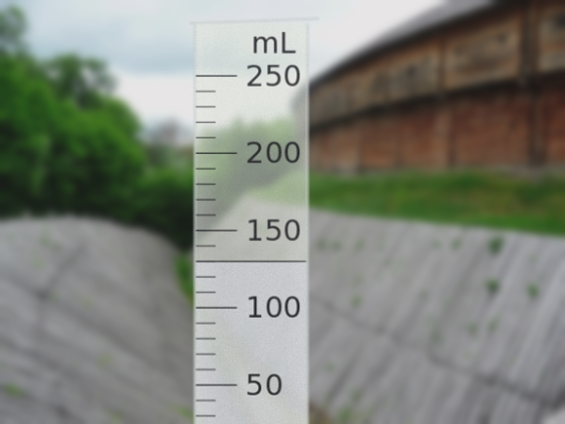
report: 130 (mL)
